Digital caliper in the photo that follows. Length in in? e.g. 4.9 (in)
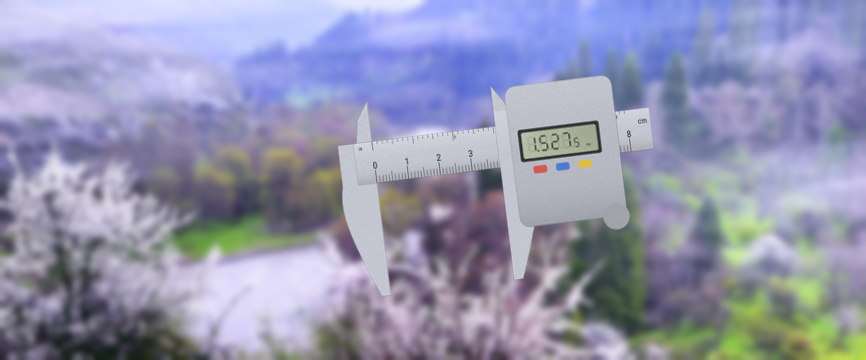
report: 1.5275 (in)
